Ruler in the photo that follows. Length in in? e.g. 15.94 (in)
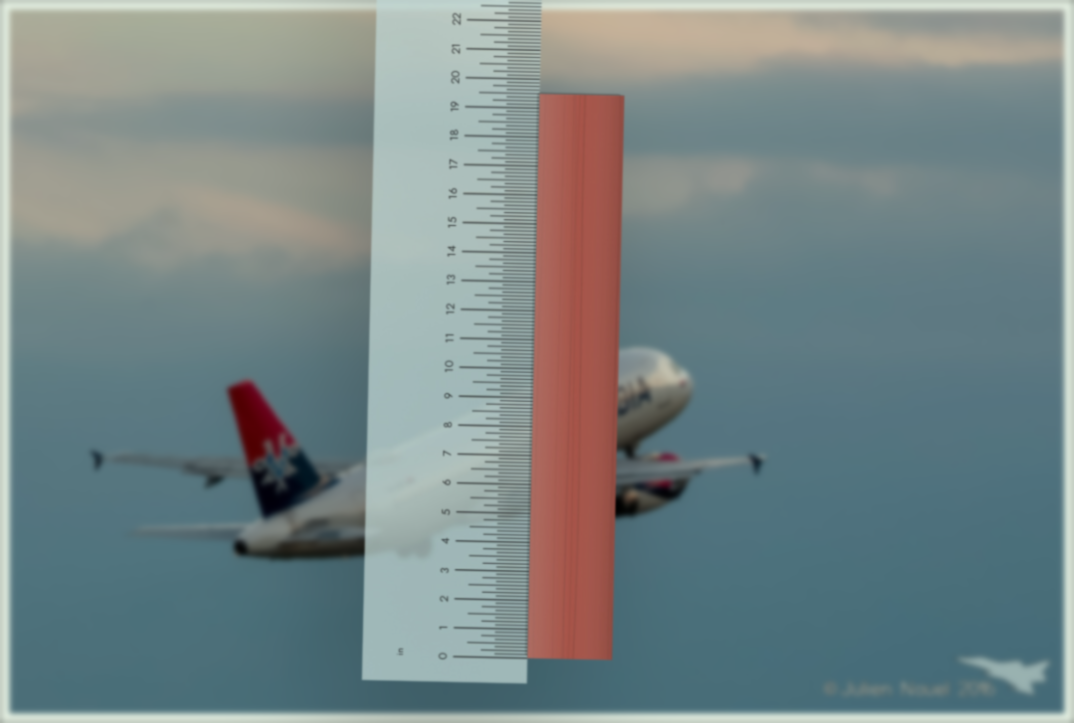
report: 19.5 (in)
